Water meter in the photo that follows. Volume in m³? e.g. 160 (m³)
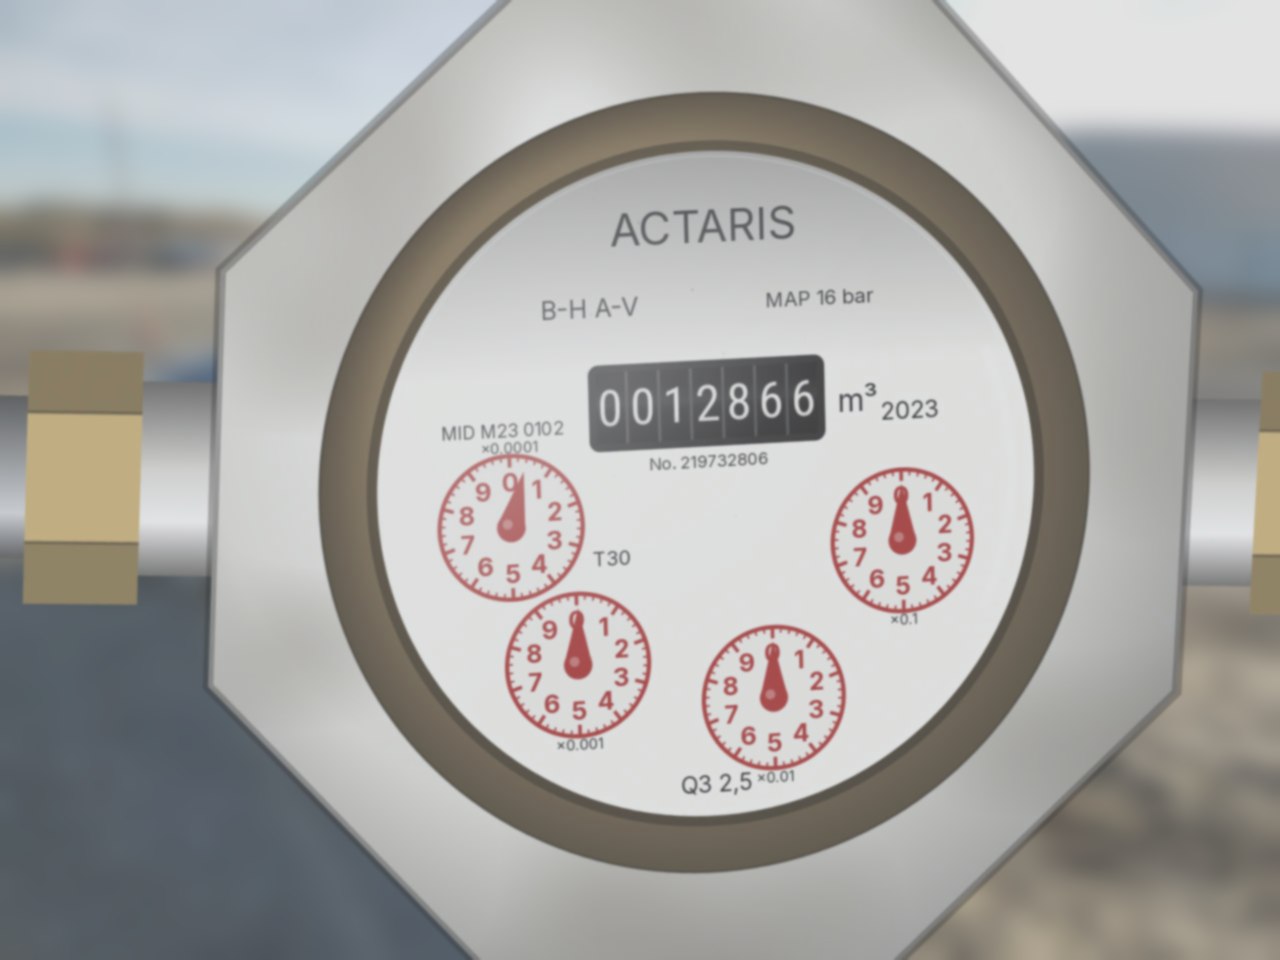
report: 12866.0000 (m³)
